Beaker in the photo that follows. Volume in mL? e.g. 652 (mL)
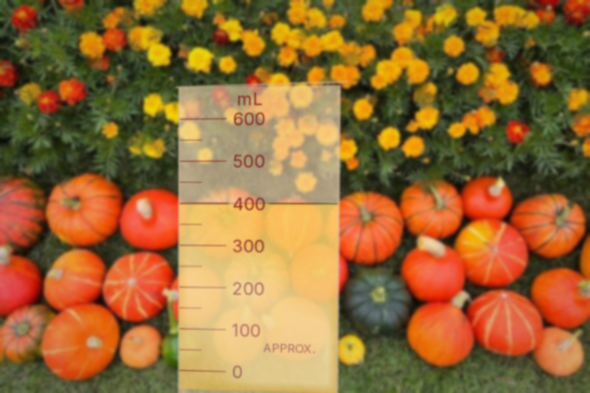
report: 400 (mL)
